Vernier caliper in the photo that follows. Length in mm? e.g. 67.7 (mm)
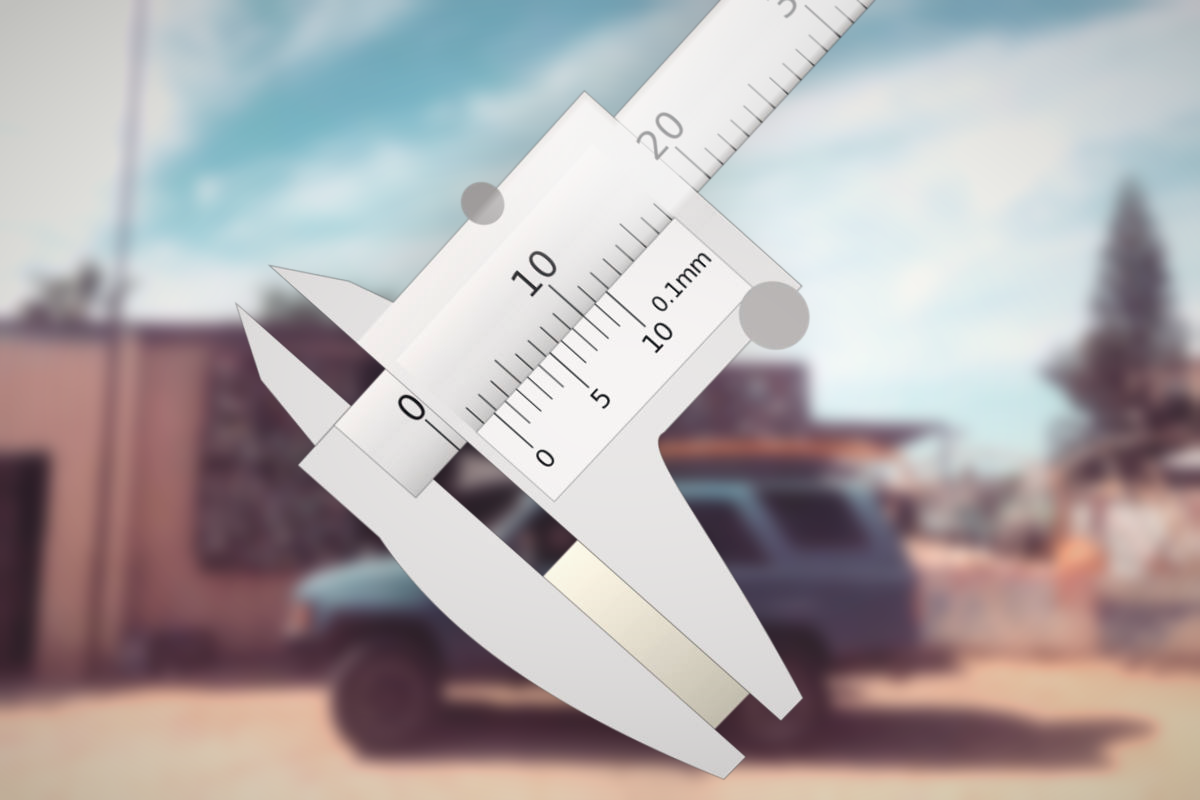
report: 2.8 (mm)
